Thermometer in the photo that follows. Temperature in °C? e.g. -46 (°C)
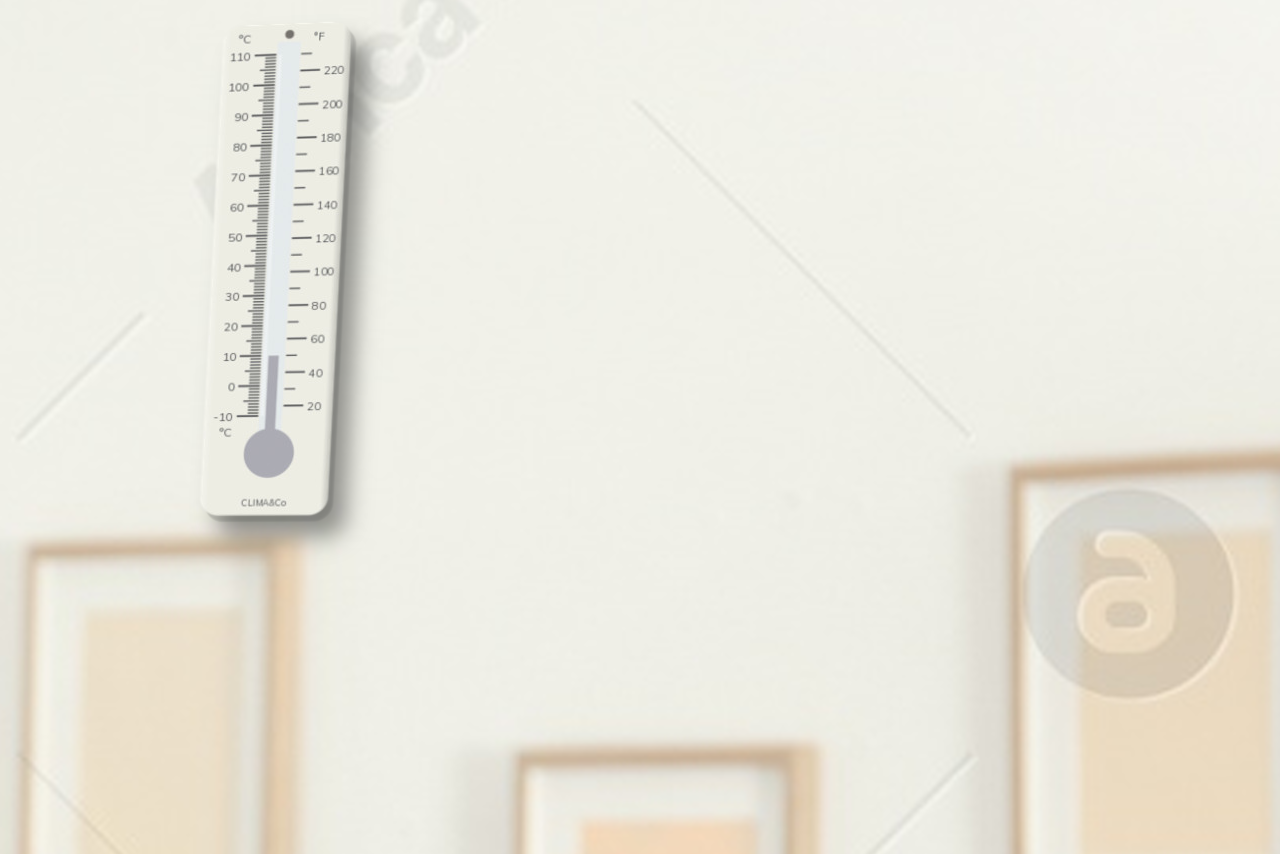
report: 10 (°C)
